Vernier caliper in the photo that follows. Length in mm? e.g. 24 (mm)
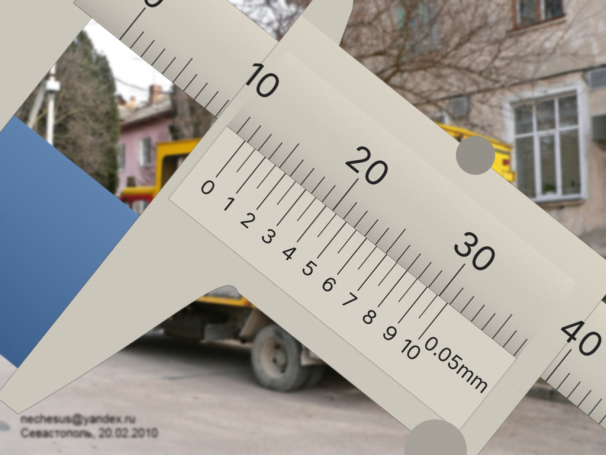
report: 11.8 (mm)
